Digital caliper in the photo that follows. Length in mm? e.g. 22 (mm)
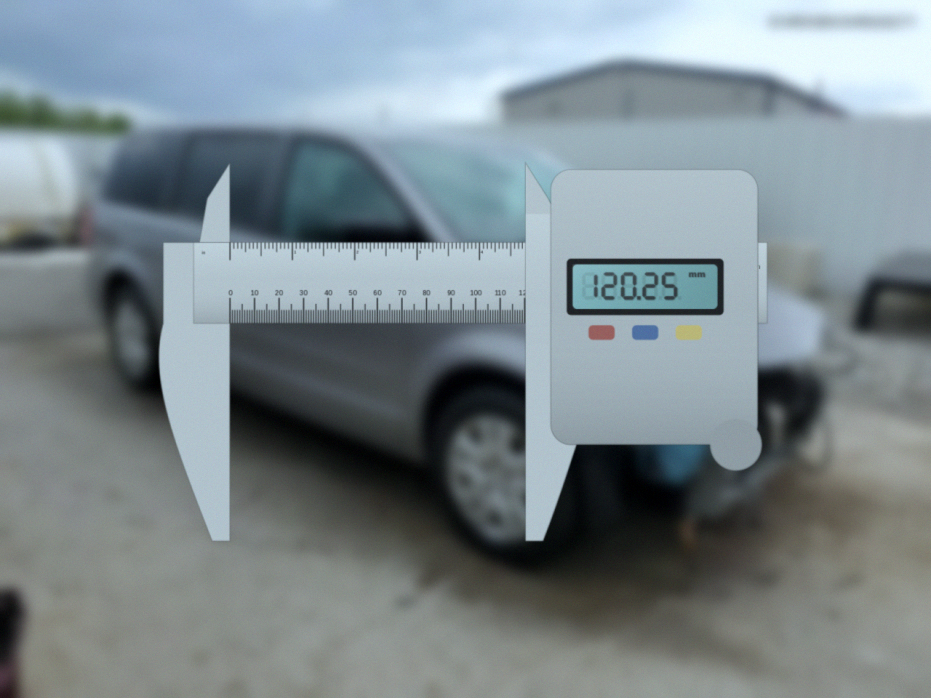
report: 120.25 (mm)
